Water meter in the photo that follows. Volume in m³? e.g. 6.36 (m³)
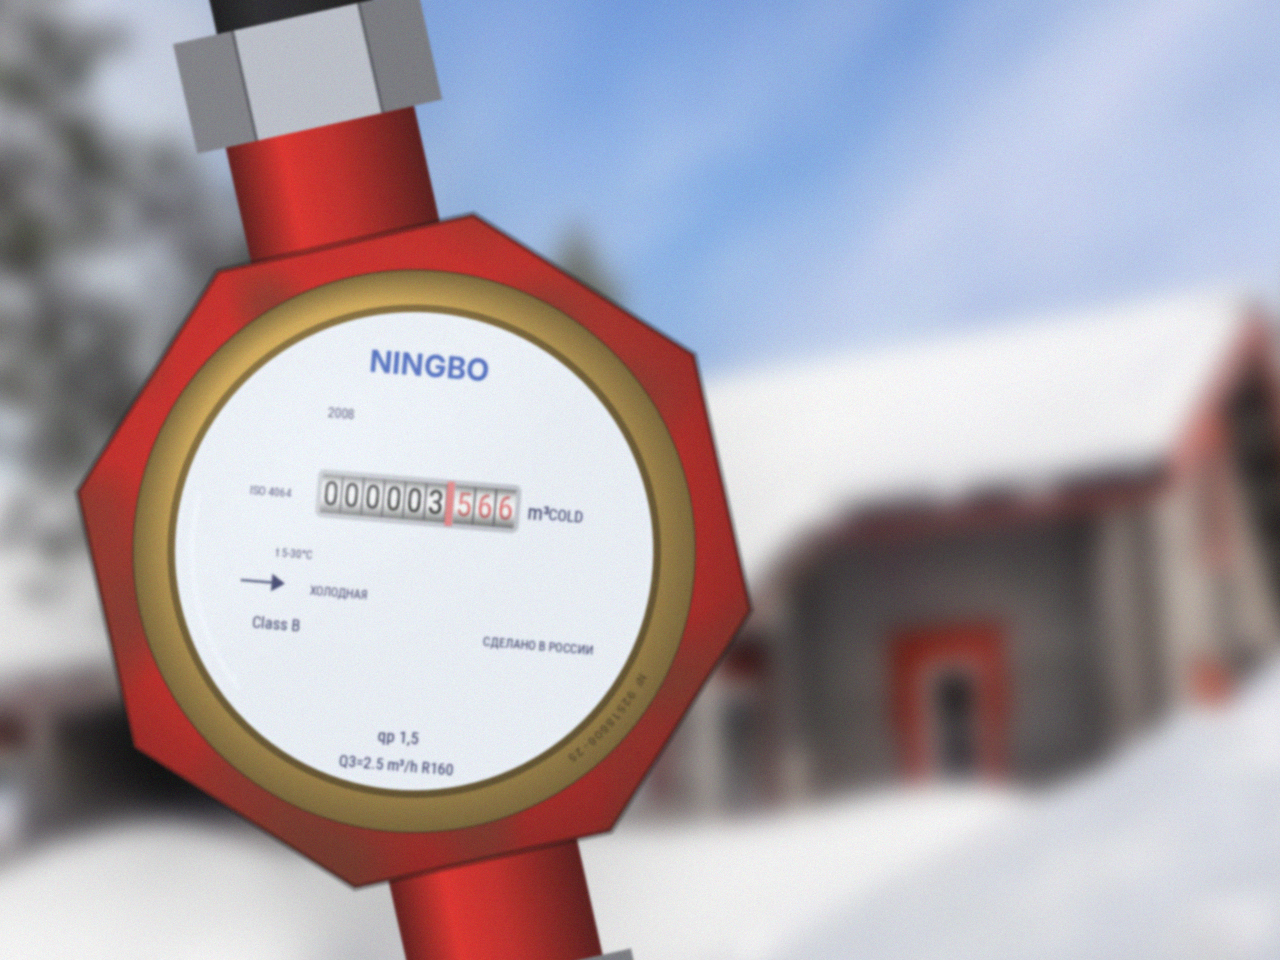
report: 3.566 (m³)
